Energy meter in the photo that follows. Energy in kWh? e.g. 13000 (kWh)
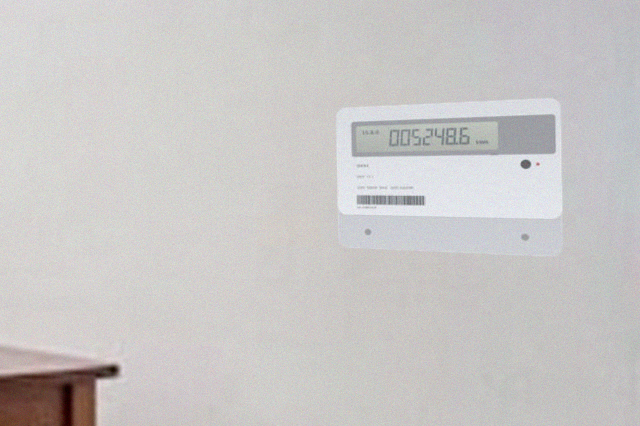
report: 5248.6 (kWh)
